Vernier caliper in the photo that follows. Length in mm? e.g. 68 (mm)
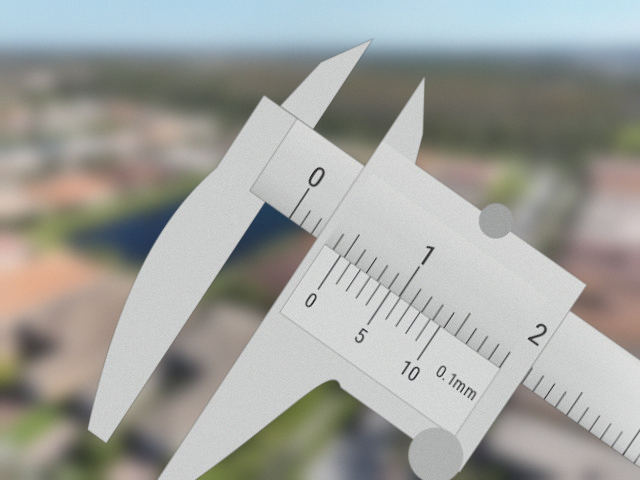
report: 4.7 (mm)
